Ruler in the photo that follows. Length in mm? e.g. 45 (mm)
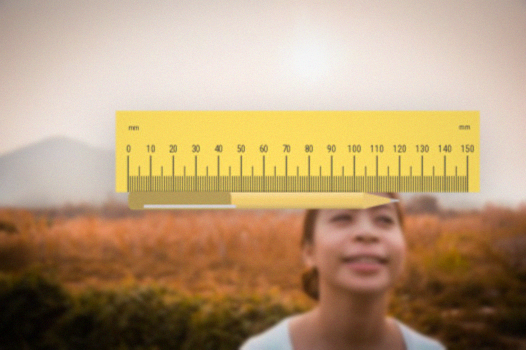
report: 120 (mm)
